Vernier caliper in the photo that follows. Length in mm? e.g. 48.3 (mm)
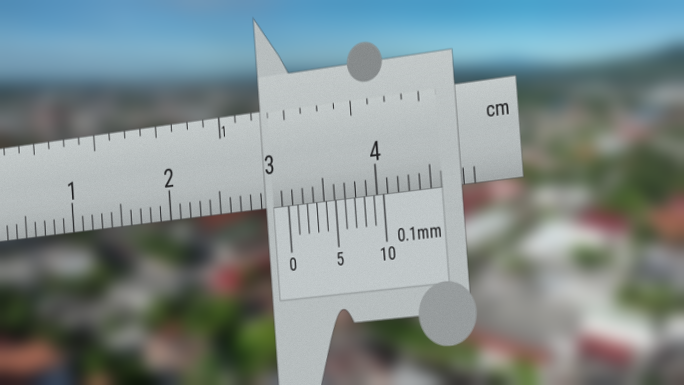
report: 31.6 (mm)
